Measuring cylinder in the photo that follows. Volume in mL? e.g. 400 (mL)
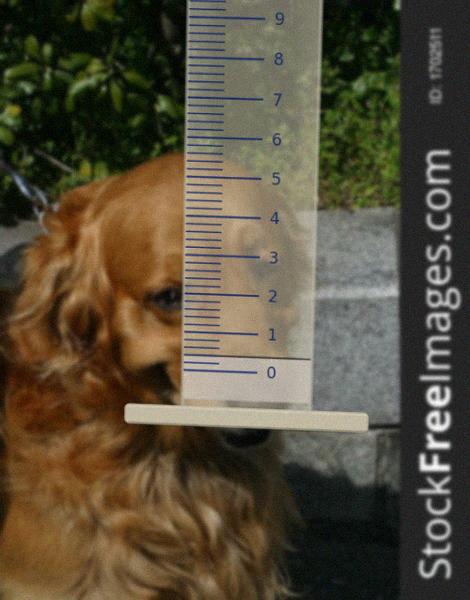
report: 0.4 (mL)
